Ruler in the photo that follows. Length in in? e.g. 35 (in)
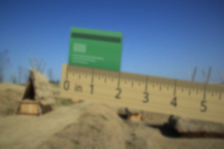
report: 2 (in)
